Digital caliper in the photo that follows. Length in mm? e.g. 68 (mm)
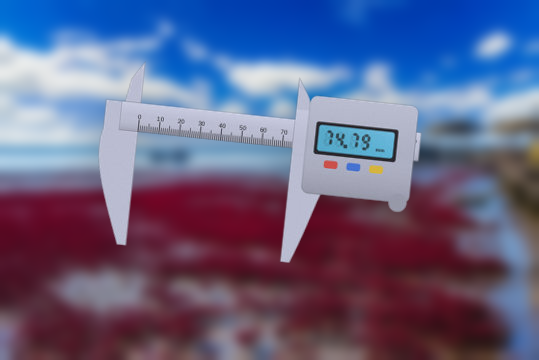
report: 74.79 (mm)
